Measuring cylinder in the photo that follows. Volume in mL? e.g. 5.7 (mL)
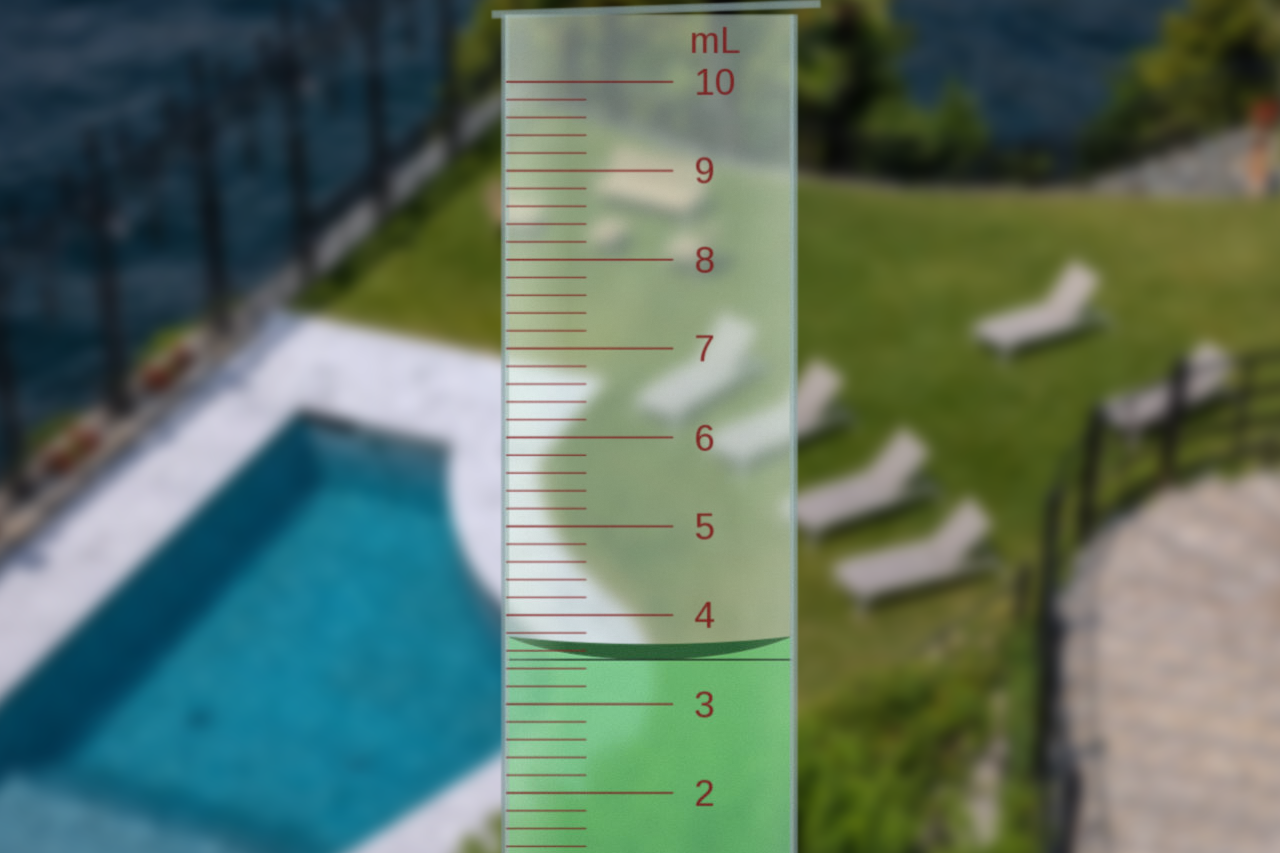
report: 3.5 (mL)
